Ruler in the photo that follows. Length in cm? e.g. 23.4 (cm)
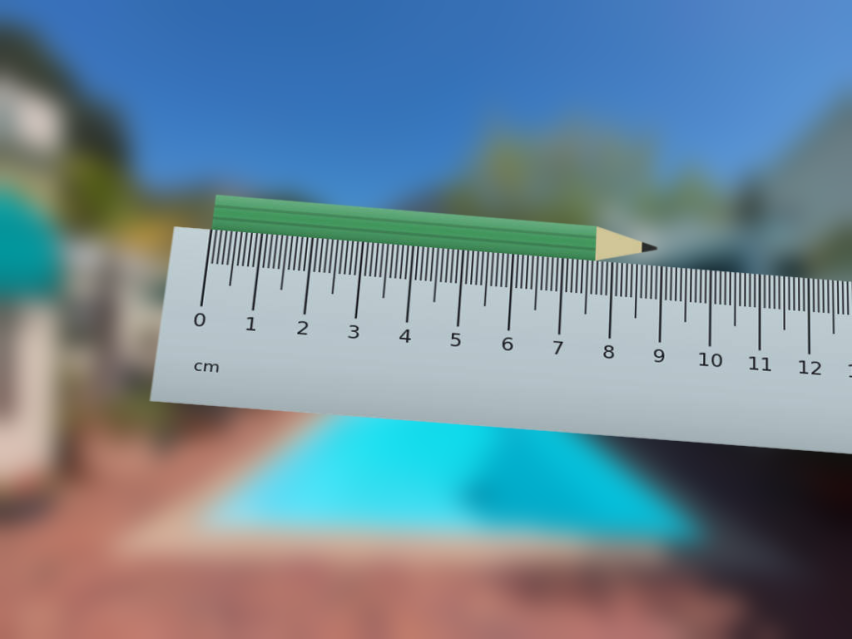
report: 8.9 (cm)
